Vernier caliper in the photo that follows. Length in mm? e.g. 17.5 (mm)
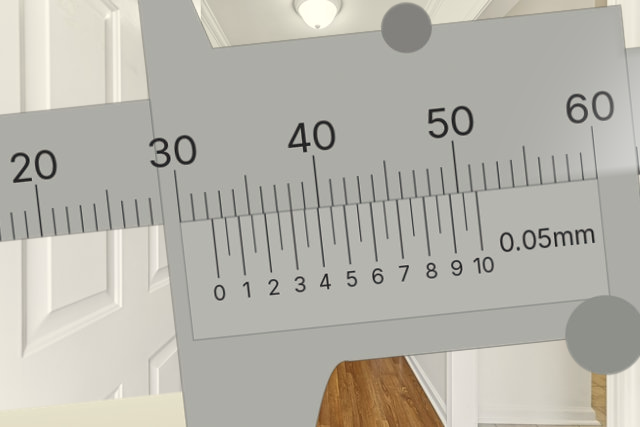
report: 32.3 (mm)
